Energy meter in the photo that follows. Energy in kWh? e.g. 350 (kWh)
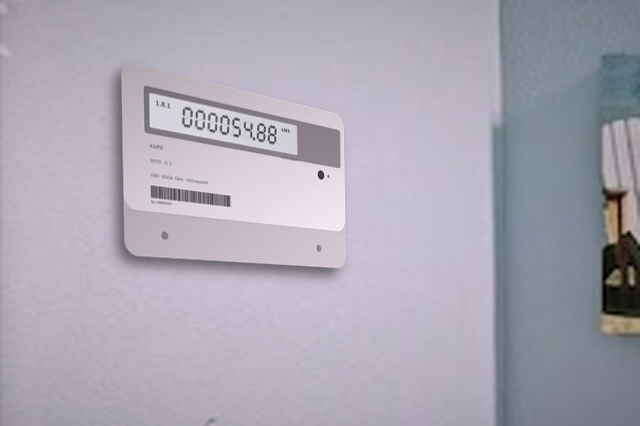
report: 54.88 (kWh)
